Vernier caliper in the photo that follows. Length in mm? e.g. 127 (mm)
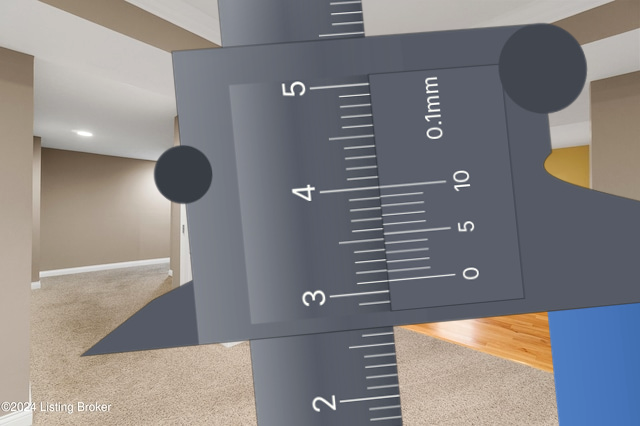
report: 31.0 (mm)
